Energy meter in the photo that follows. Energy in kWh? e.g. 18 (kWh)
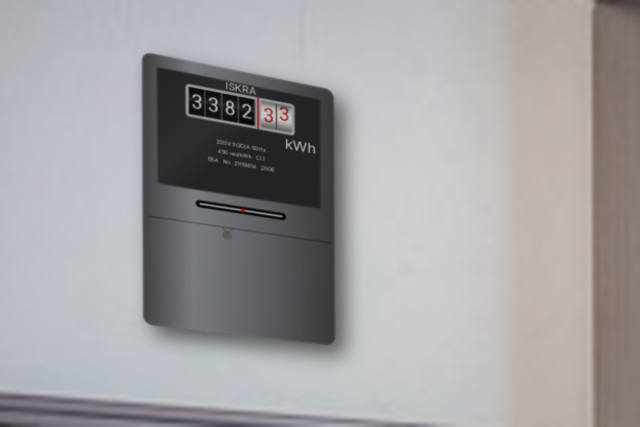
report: 3382.33 (kWh)
